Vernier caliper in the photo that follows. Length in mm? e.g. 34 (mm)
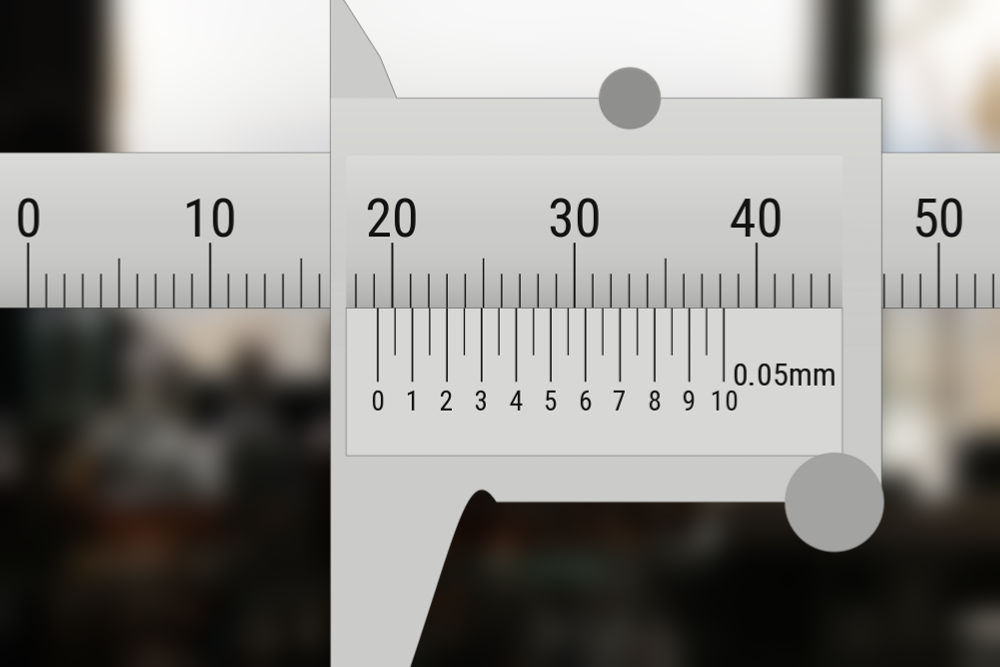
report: 19.2 (mm)
